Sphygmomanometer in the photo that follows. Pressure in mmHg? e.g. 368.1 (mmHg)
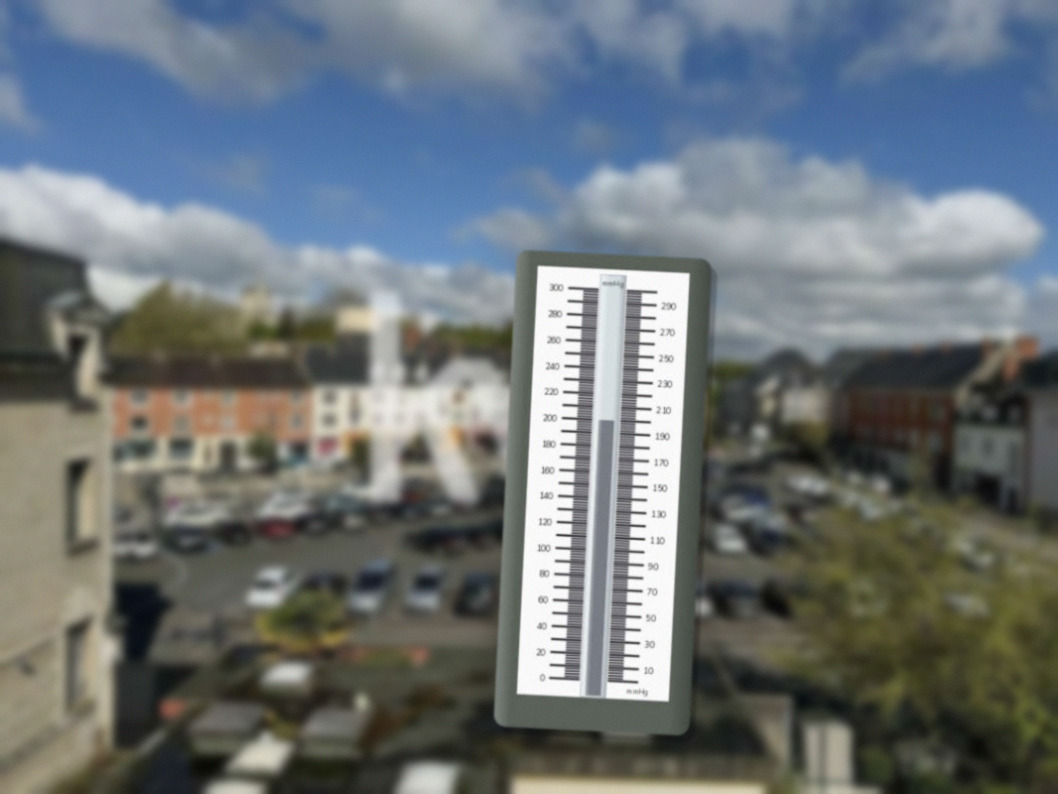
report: 200 (mmHg)
